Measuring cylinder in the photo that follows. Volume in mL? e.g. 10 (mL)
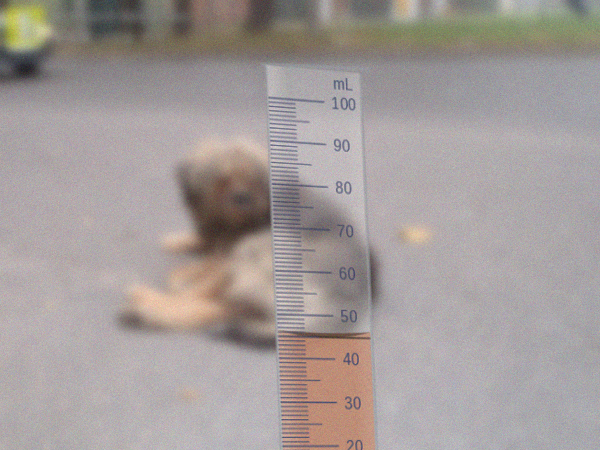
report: 45 (mL)
